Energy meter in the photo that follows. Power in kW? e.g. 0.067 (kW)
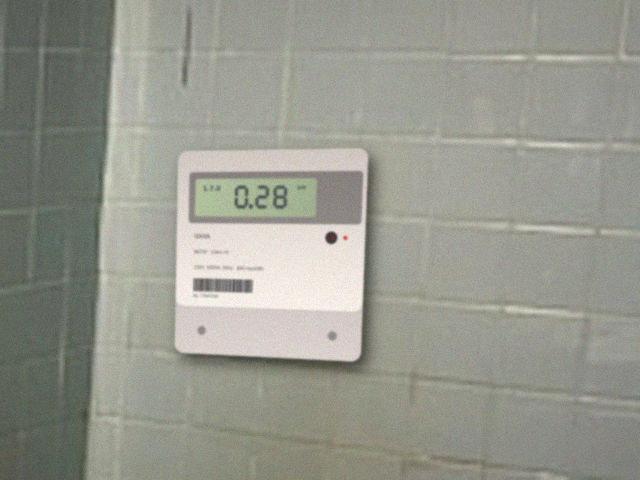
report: 0.28 (kW)
